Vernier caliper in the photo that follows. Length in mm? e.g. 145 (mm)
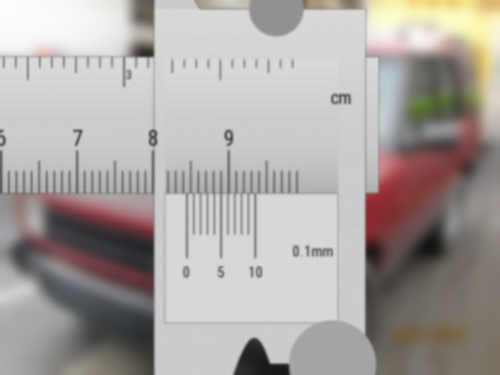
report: 84.5 (mm)
